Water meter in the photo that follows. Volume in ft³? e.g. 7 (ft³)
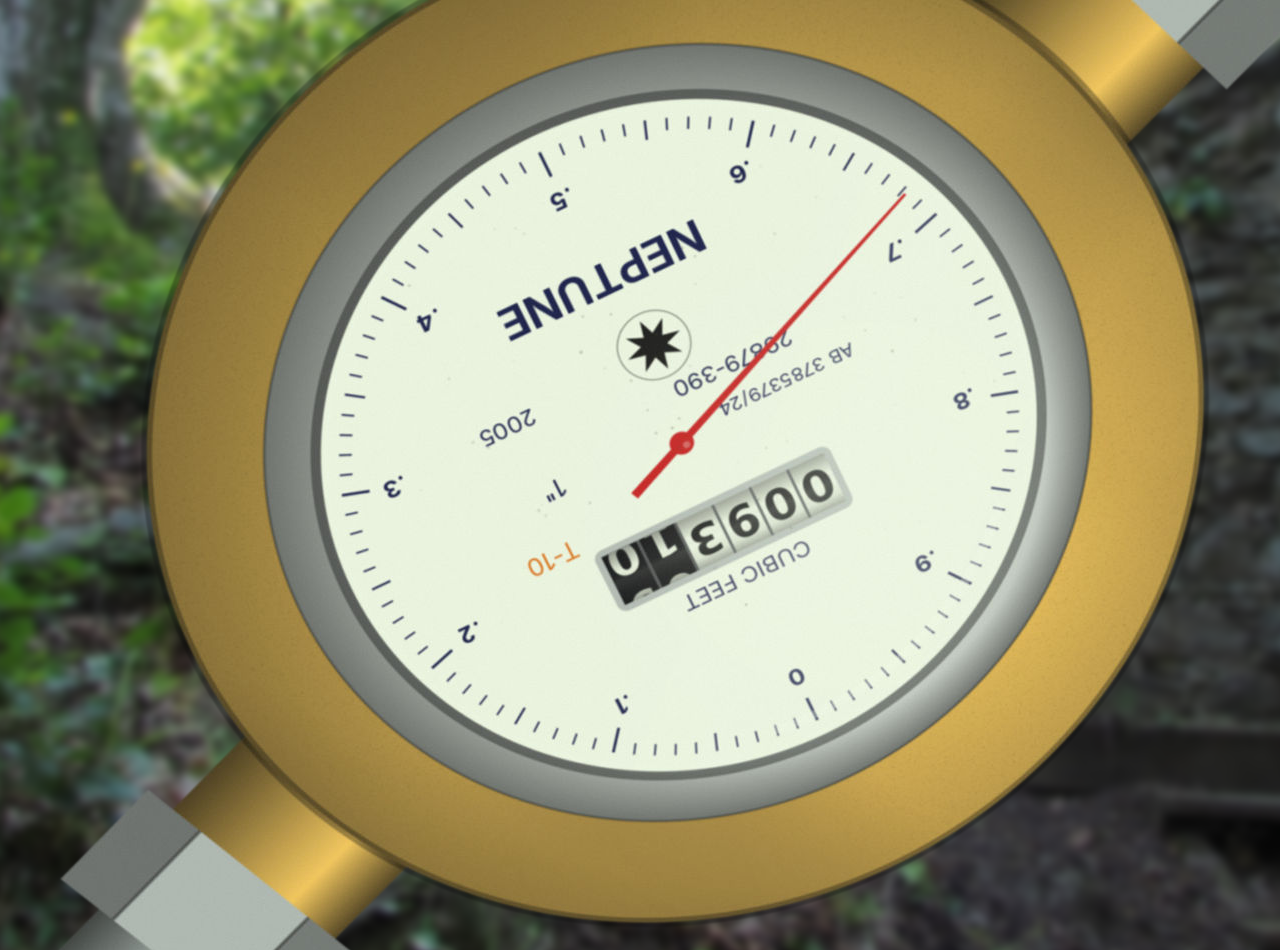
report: 9309.68 (ft³)
